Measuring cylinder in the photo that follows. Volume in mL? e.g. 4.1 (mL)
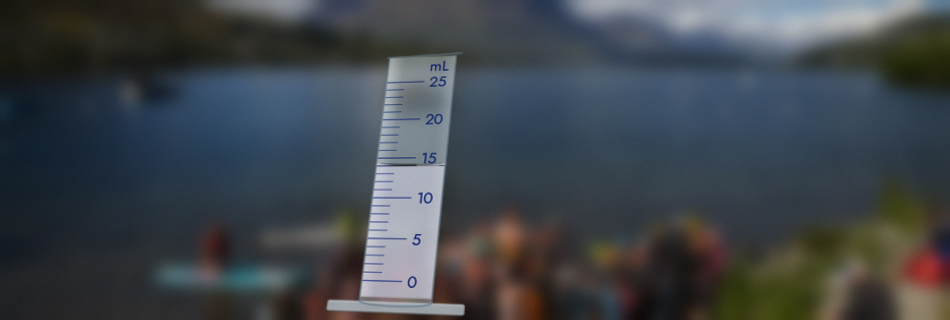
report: 14 (mL)
